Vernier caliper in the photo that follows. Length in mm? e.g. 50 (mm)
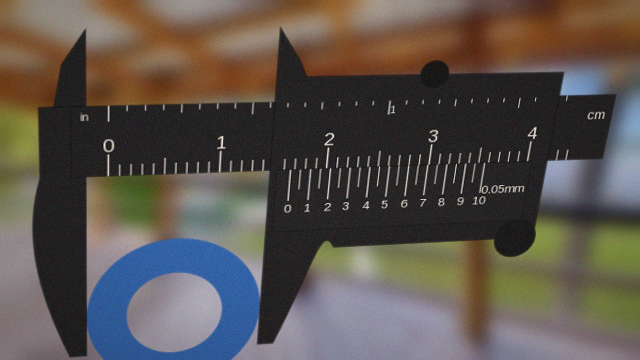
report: 16.6 (mm)
